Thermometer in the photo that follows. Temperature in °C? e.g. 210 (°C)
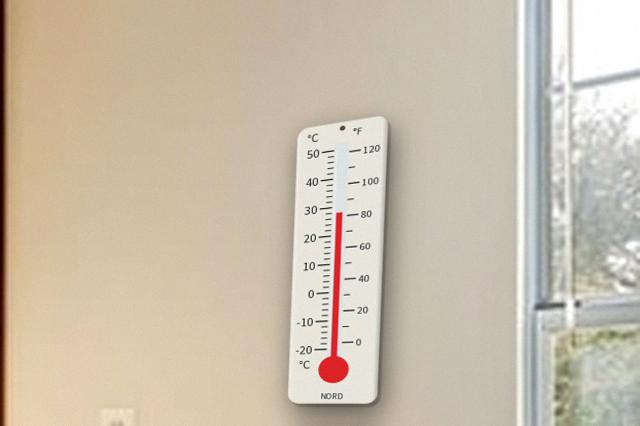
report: 28 (°C)
